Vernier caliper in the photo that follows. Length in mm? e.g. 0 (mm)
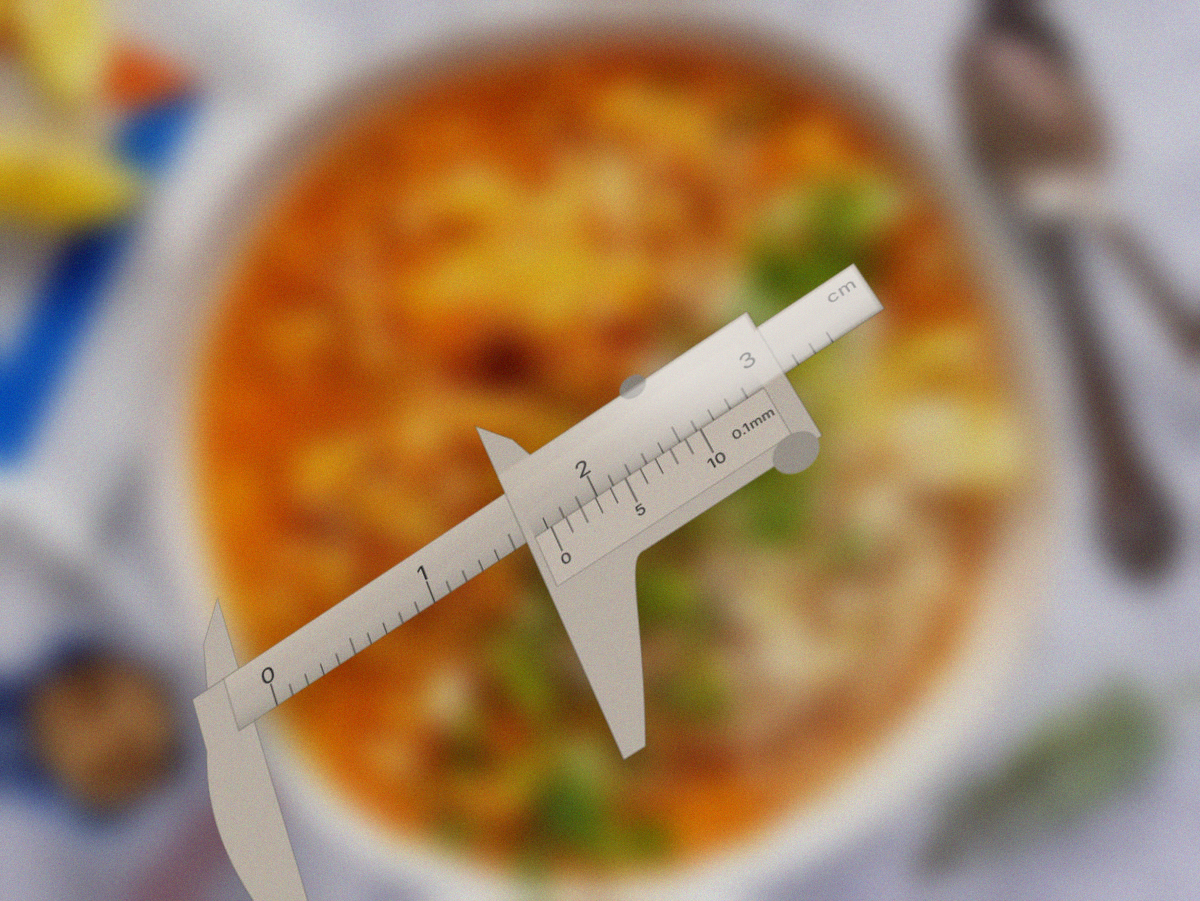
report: 17.2 (mm)
